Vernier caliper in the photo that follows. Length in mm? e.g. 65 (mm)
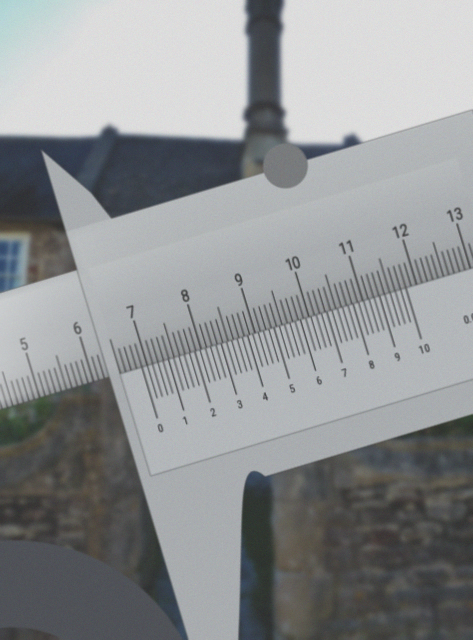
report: 69.0 (mm)
